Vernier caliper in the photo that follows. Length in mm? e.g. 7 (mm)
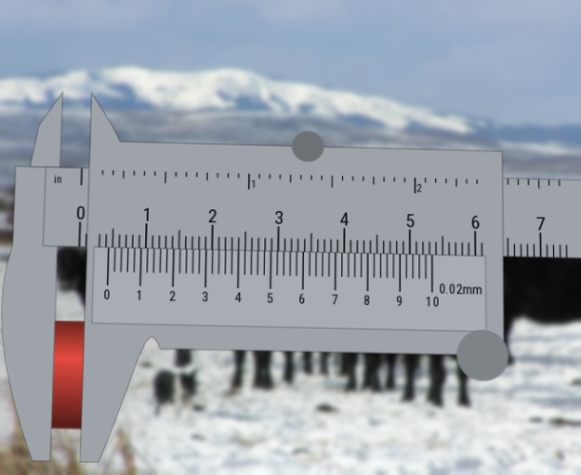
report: 4.4 (mm)
